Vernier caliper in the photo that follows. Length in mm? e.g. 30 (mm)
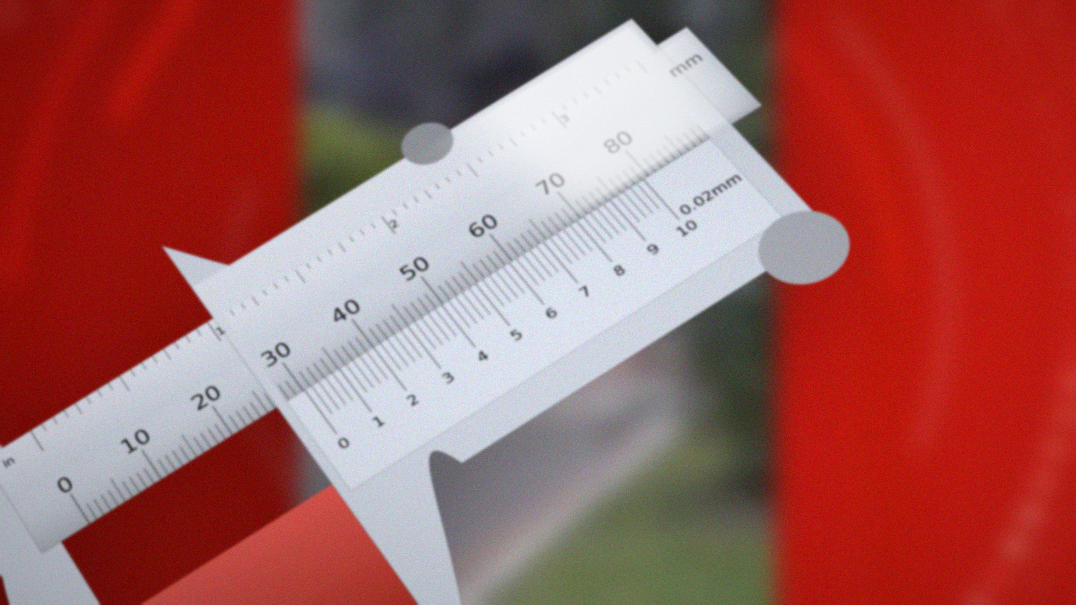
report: 30.2 (mm)
